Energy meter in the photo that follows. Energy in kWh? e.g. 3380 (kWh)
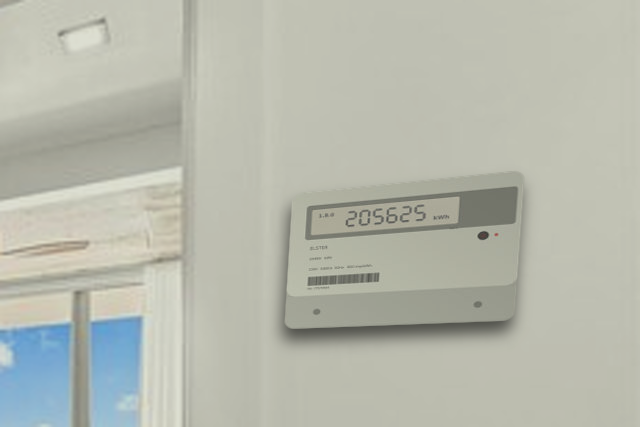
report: 205625 (kWh)
